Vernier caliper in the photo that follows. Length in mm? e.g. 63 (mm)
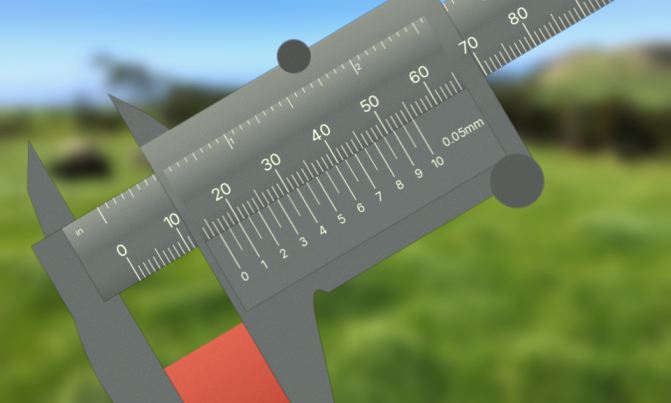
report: 16.0 (mm)
